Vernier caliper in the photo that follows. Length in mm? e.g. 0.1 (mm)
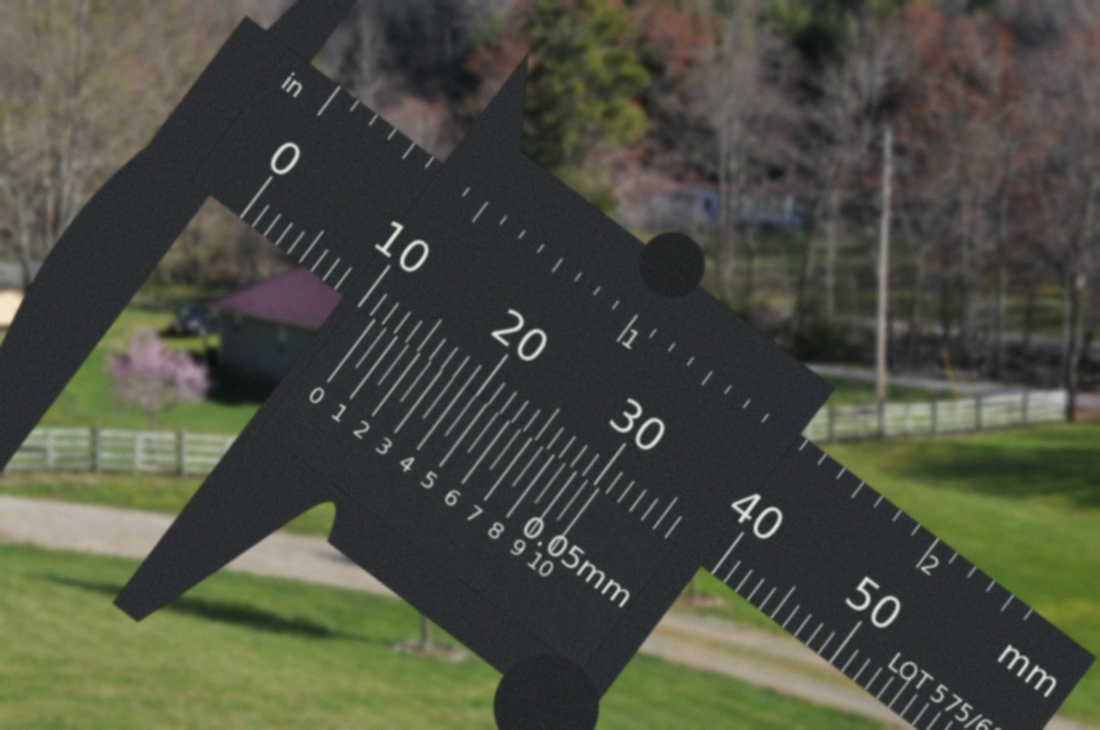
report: 11.4 (mm)
